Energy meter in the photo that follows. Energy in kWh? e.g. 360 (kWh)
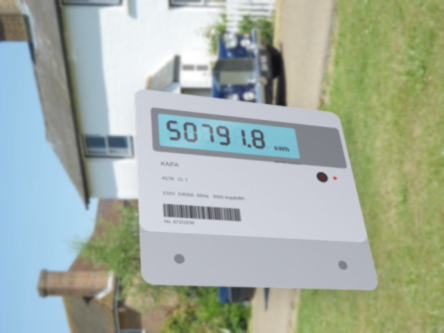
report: 50791.8 (kWh)
